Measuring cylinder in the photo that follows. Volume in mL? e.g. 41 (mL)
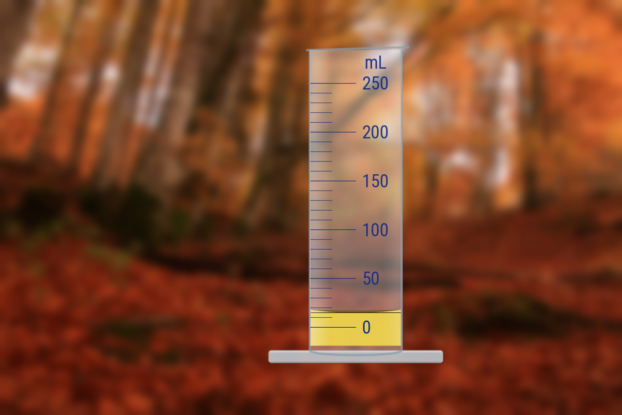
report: 15 (mL)
